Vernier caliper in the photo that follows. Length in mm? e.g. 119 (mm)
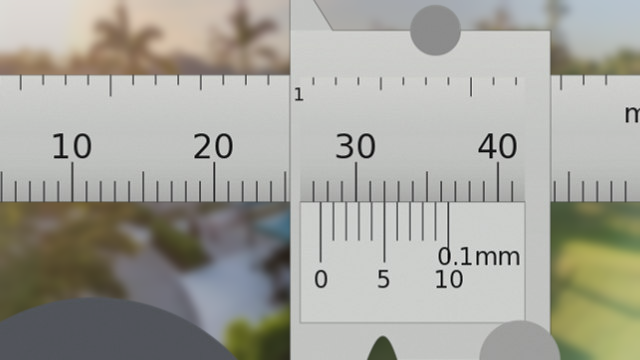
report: 27.5 (mm)
